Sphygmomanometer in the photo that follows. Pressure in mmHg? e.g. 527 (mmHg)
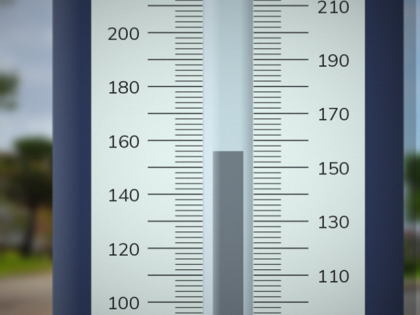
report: 156 (mmHg)
